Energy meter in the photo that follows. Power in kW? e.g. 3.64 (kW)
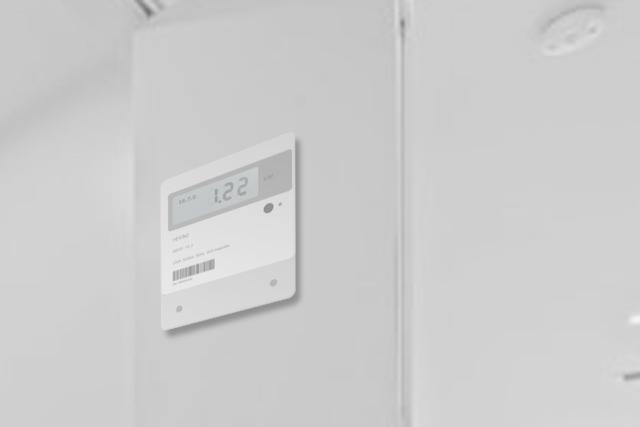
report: 1.22 (kW)
